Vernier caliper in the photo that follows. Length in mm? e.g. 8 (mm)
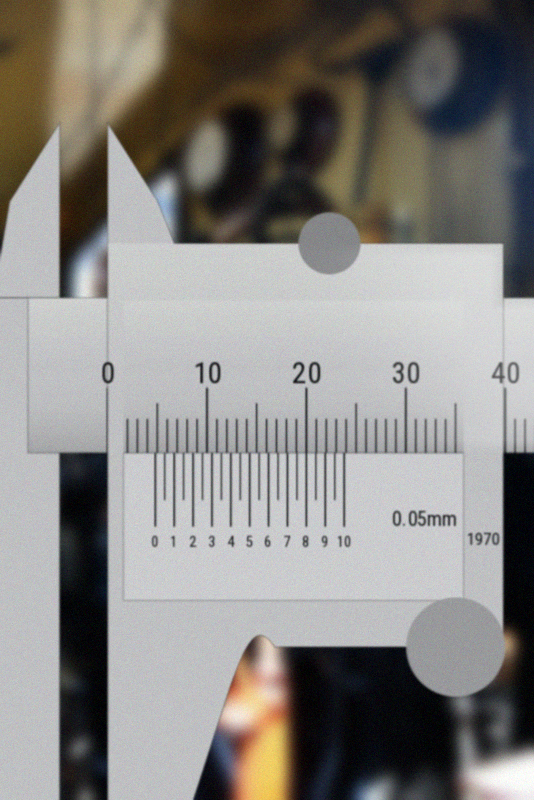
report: 4.8 (mm)
